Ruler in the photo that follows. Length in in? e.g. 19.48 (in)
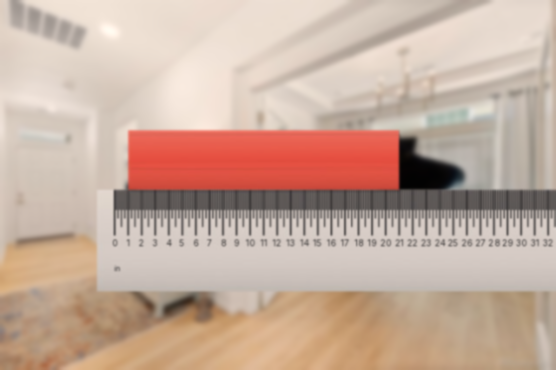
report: 20 (in)
